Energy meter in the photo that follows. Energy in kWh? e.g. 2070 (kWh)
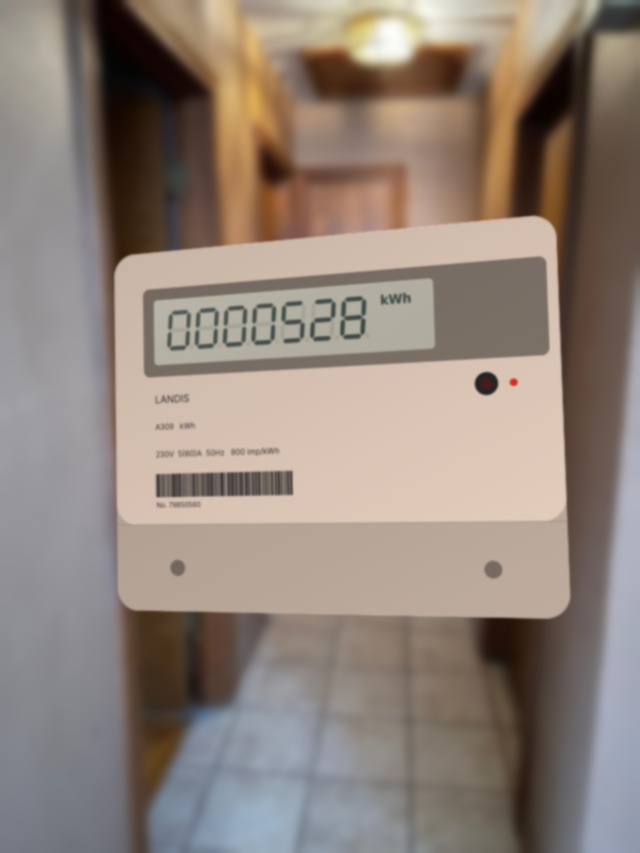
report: 528 (kWh)
